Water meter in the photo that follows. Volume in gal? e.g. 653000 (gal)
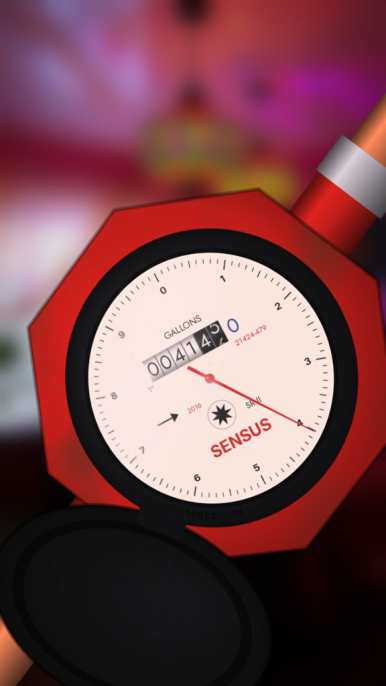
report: 41454.0 (gal)
